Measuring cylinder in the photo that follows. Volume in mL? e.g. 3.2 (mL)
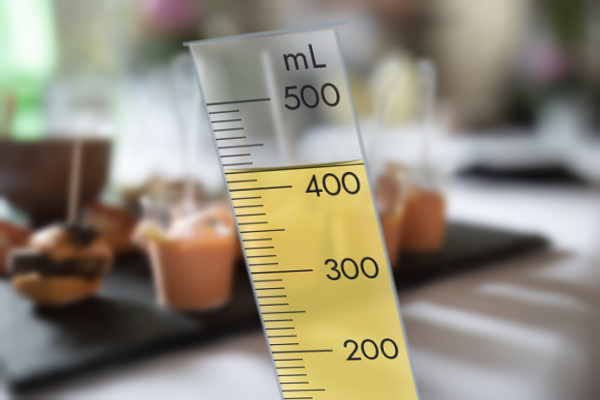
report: 420 (mL)
